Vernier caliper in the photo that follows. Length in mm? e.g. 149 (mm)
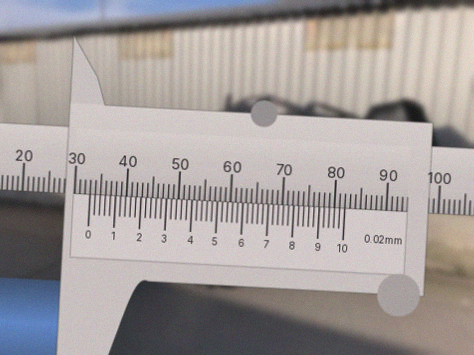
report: 33.0 (mm)
